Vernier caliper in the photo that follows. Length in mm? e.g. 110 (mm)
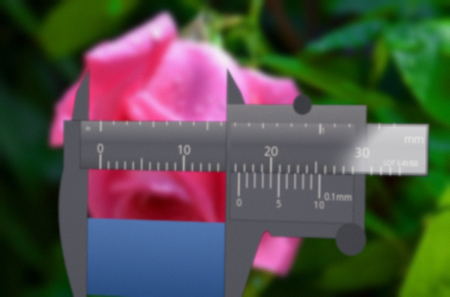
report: 16.4 (mm)
